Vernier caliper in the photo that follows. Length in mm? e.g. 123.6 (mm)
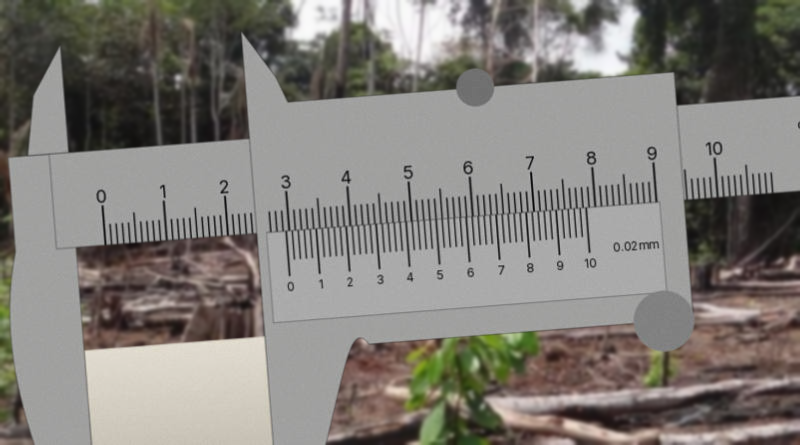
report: 29.5 (mm)
